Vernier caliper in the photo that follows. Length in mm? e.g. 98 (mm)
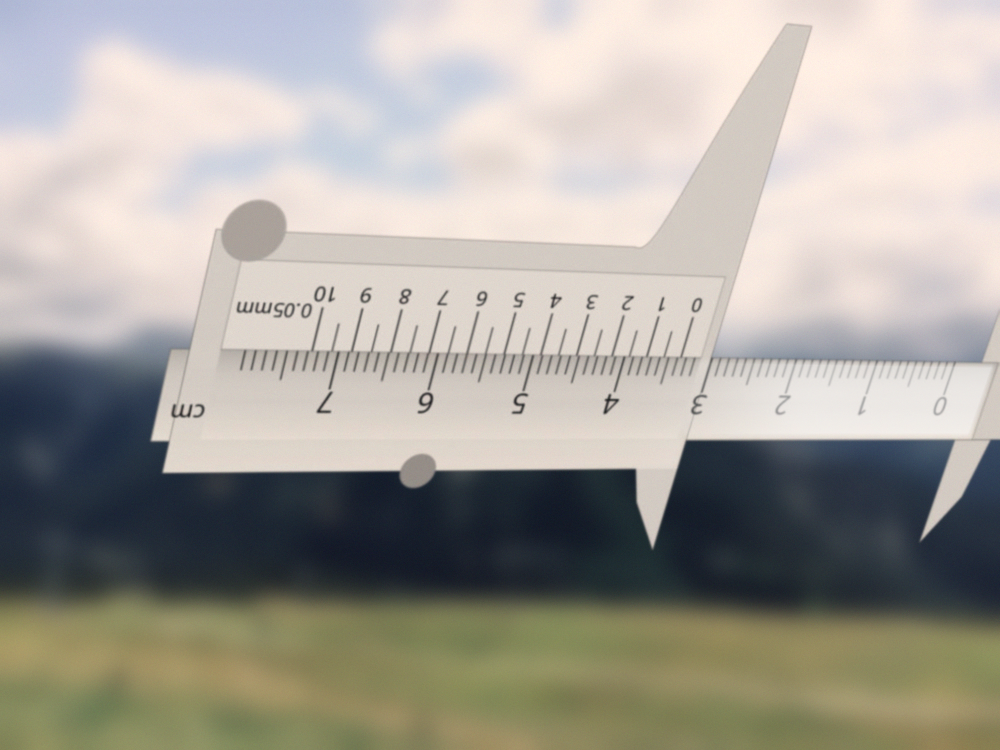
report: 33.6 (mm)
